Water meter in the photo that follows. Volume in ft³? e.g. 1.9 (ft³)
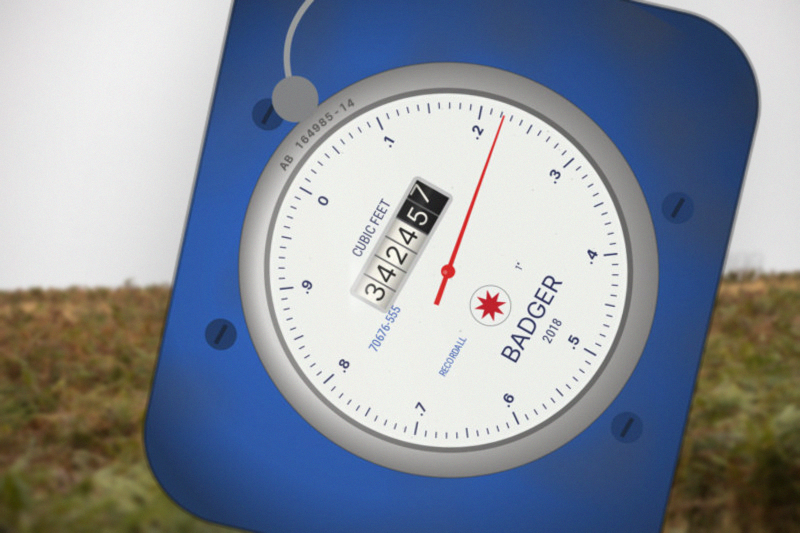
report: 342457.22 (ft³)
